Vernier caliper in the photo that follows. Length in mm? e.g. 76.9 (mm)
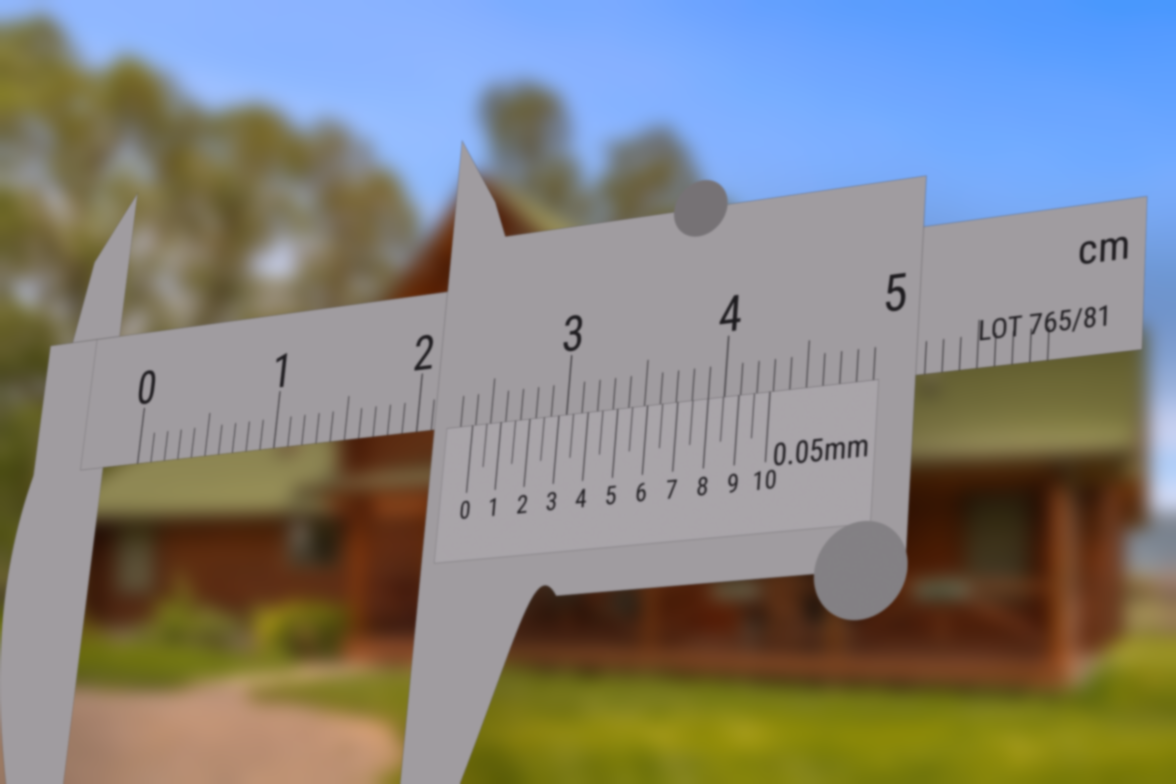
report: 23.8 (mm)
